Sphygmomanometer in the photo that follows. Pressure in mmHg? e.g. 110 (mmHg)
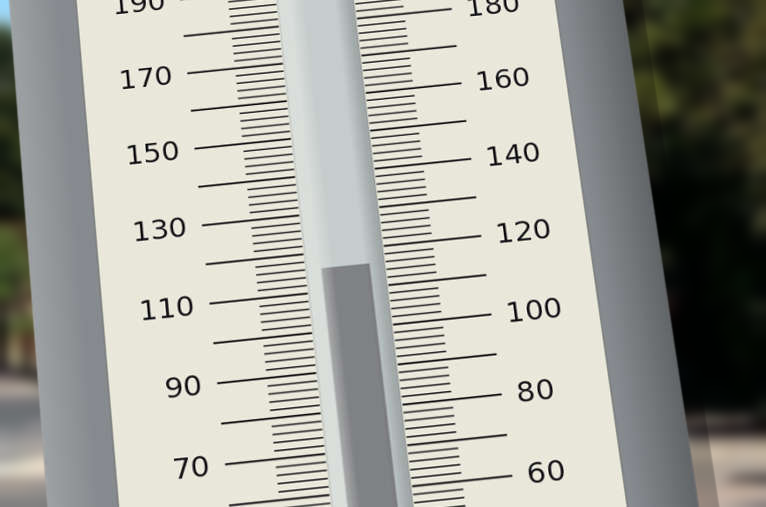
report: 116 (mmHg)
